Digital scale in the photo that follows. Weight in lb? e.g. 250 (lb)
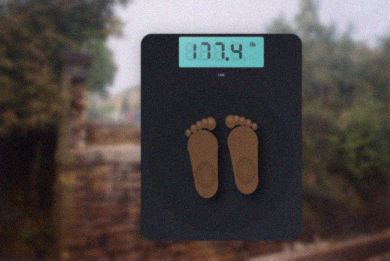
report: 177.4 (lb)
